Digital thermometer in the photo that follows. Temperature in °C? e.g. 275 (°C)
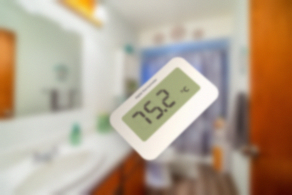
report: 75.2 (°C)
